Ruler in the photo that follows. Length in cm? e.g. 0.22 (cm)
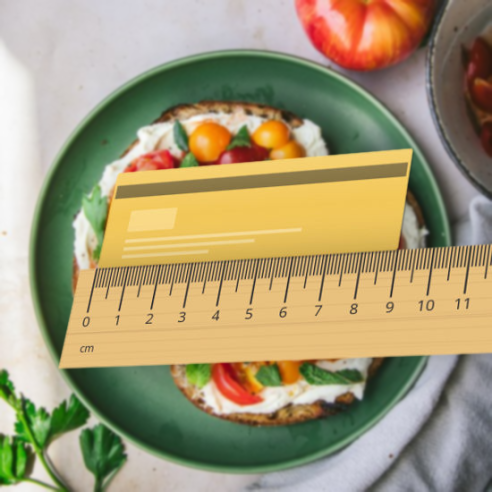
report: 9 (cm)
